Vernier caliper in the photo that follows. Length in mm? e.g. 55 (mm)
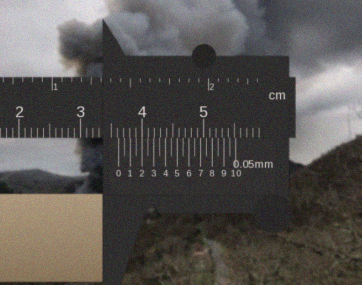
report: 36.2 (mm)
